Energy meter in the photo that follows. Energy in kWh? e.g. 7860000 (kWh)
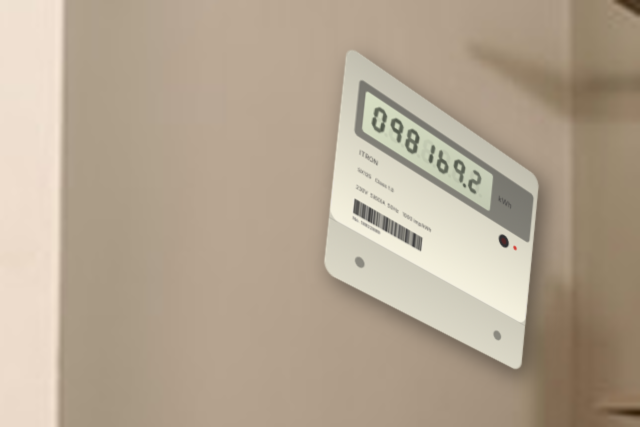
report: 98169.2 (kWh)
